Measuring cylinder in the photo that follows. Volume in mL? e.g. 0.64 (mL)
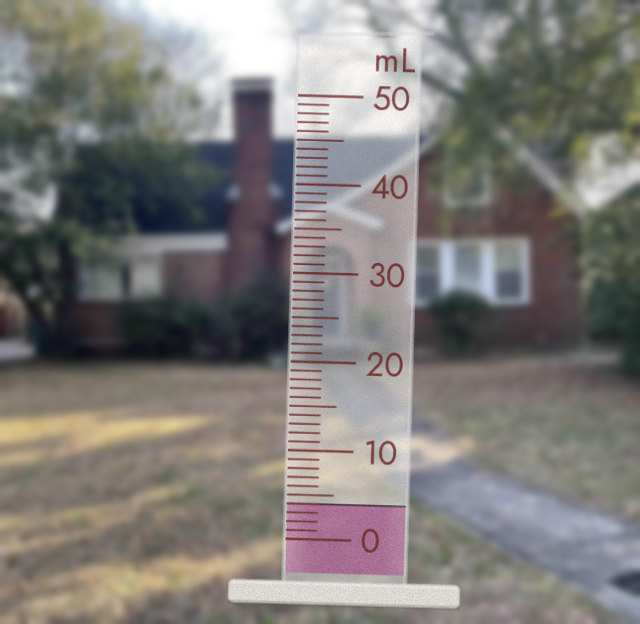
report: 4 (mL)
